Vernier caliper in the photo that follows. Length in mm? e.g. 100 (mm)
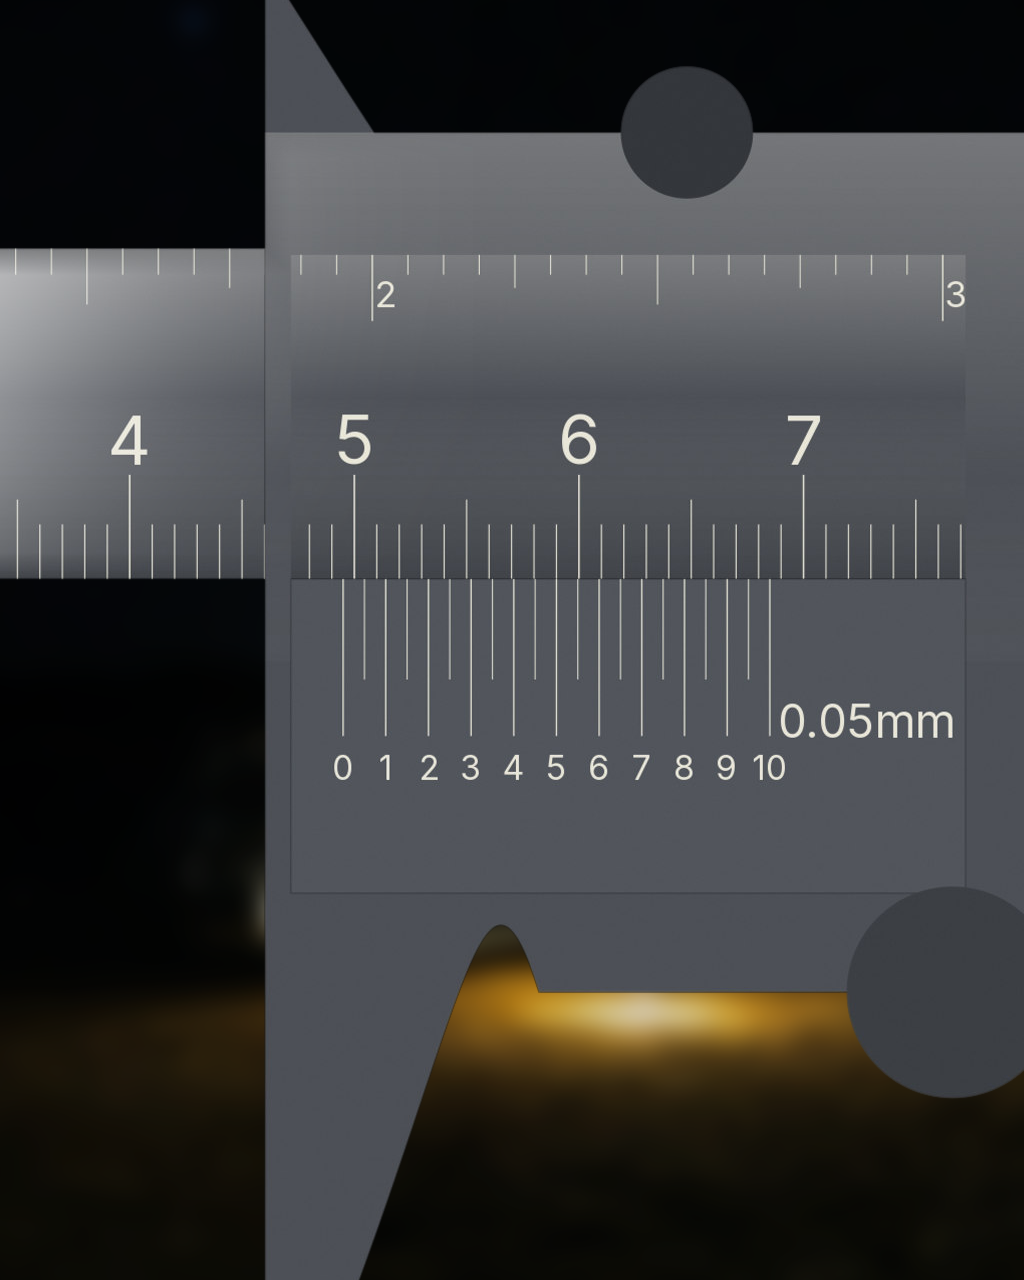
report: 49.5 (mm)
